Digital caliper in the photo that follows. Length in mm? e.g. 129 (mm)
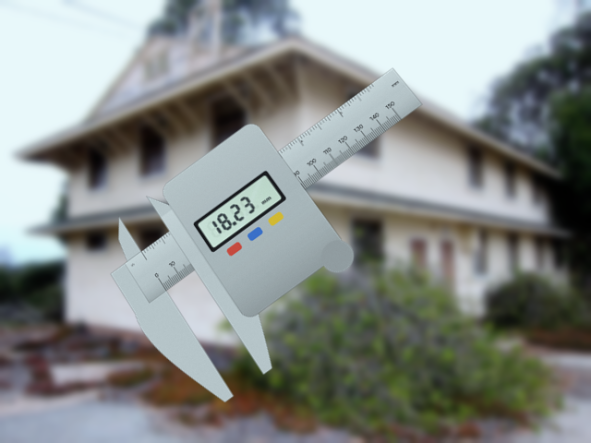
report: 18.23 (mm)
